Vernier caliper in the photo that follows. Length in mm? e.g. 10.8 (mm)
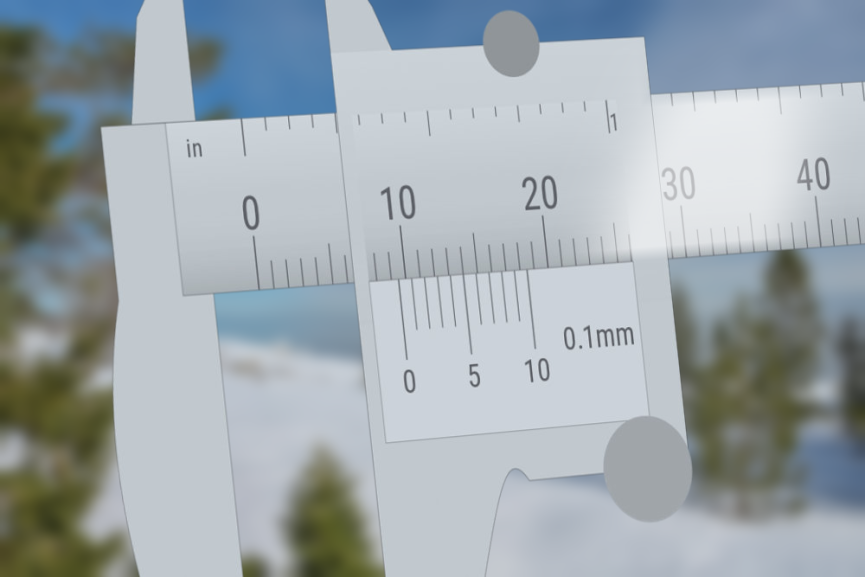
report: 9.5 (mm)
